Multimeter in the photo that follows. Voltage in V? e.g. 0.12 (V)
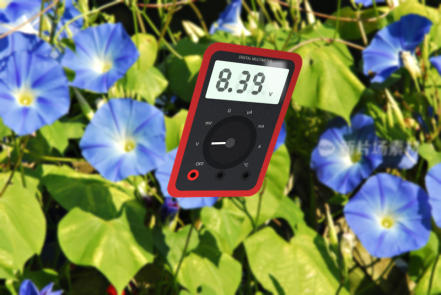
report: 8.39 (V)
